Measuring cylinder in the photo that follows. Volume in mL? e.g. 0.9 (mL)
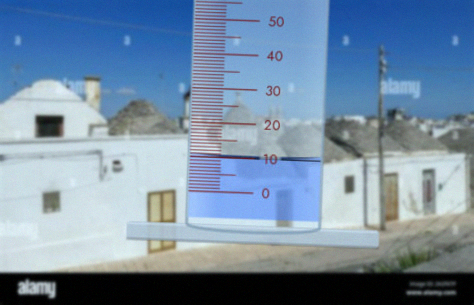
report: 10 (mL)
